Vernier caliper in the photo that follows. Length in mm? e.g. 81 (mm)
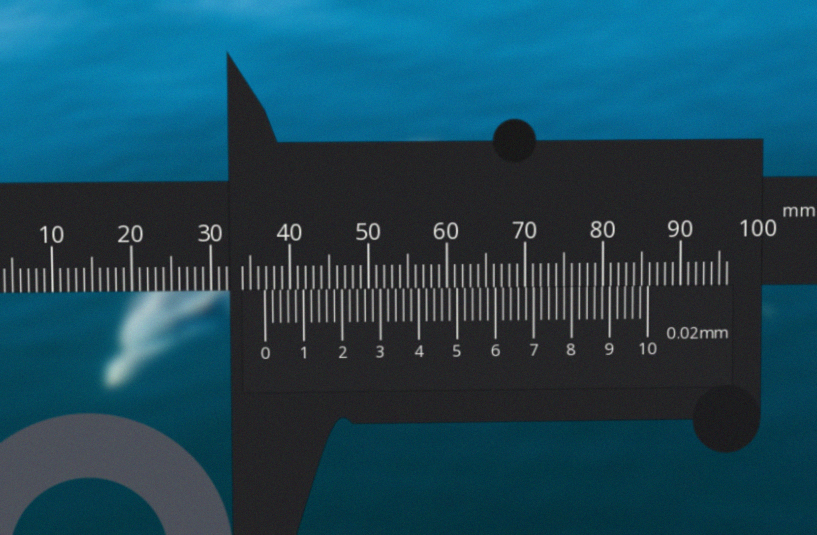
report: 36.8 (mm)
